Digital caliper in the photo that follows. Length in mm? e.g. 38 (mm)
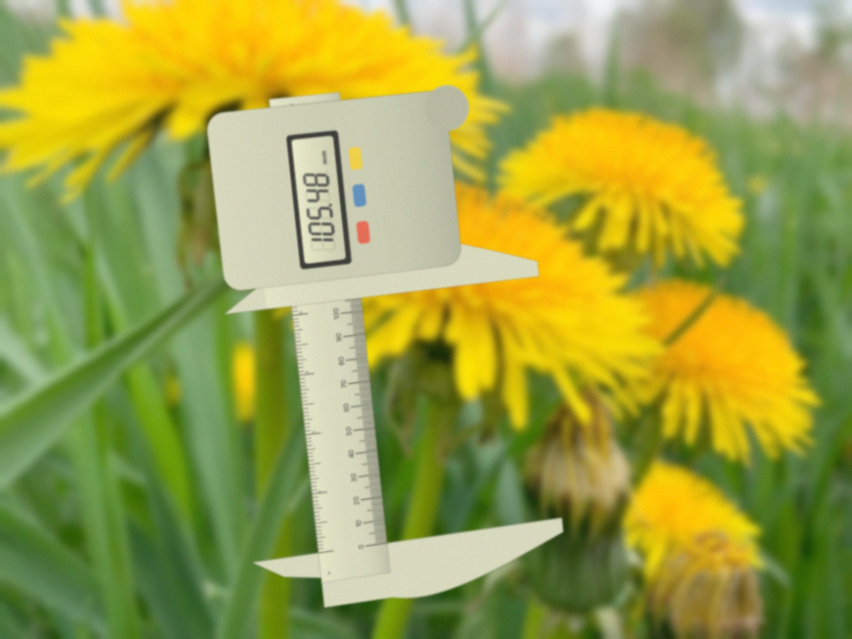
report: 105.48 (mm)
